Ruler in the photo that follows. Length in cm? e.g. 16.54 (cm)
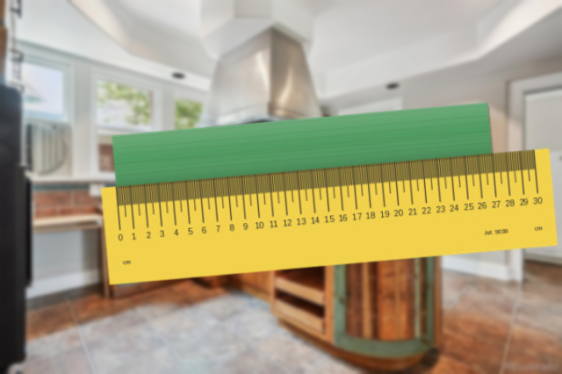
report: 27 (cm)
